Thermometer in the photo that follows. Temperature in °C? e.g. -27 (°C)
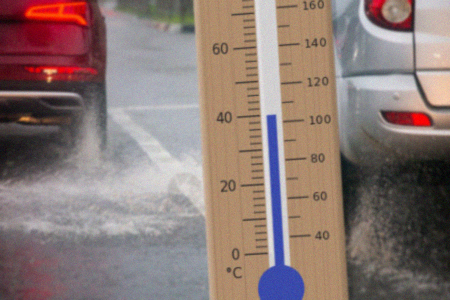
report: 40 (°C)
